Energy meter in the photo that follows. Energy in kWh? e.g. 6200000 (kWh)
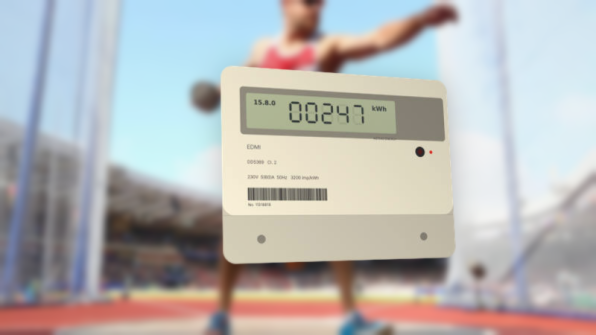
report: 247 (kWh)
